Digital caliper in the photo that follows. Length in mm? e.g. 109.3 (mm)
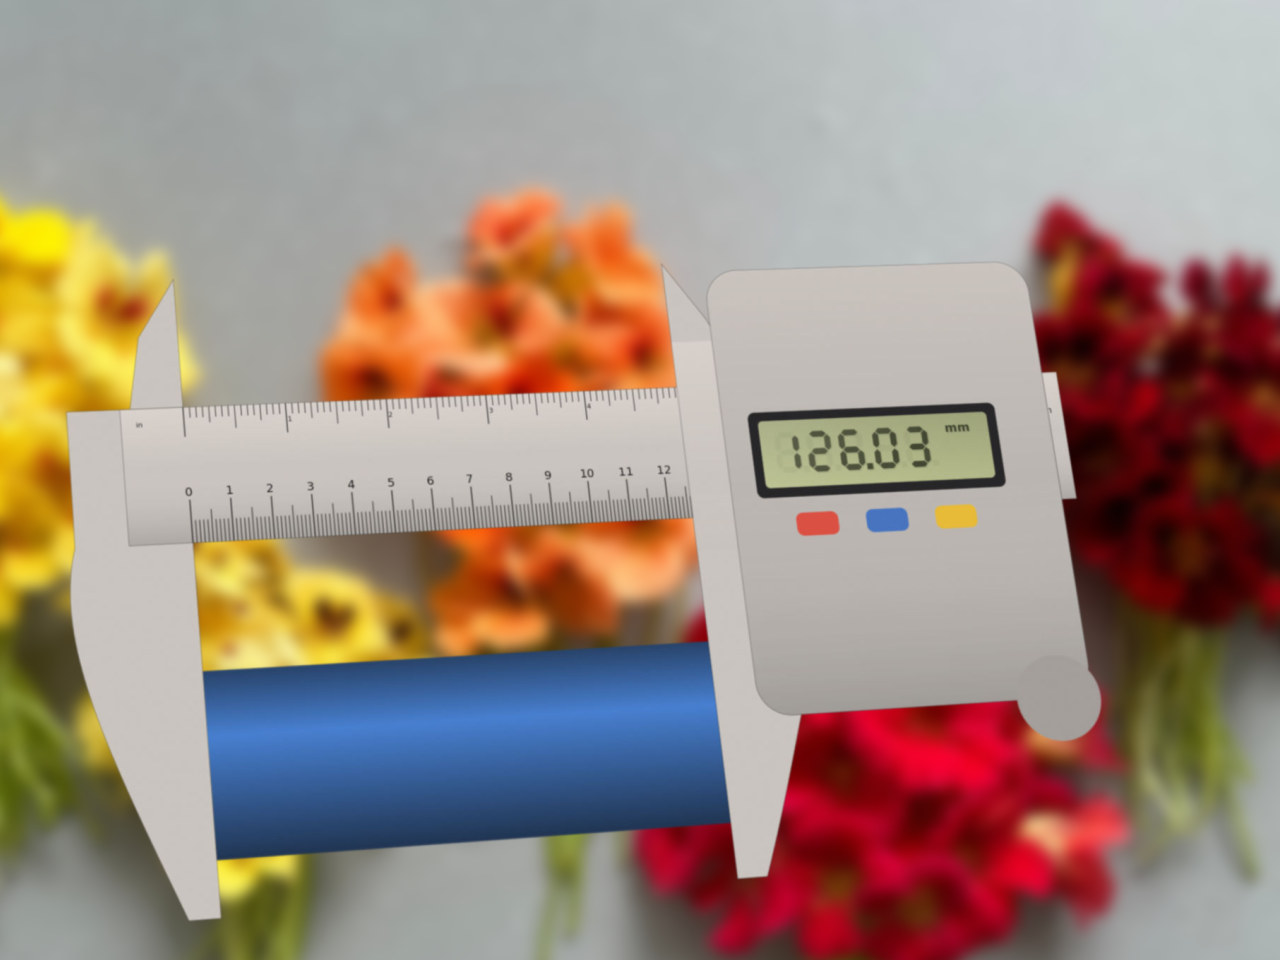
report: 126.03 (mm)
